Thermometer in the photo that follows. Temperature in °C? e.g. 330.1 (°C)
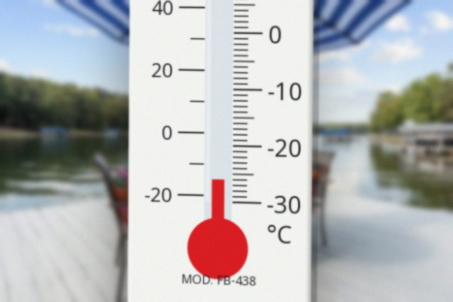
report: -26 (°C)
